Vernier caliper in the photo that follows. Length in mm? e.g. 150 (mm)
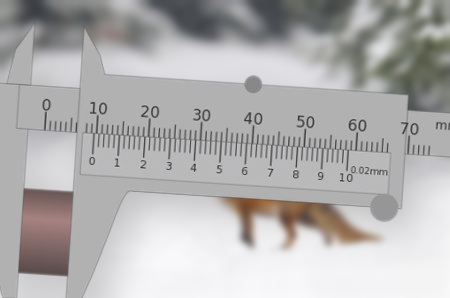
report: 9.5 (mm)
